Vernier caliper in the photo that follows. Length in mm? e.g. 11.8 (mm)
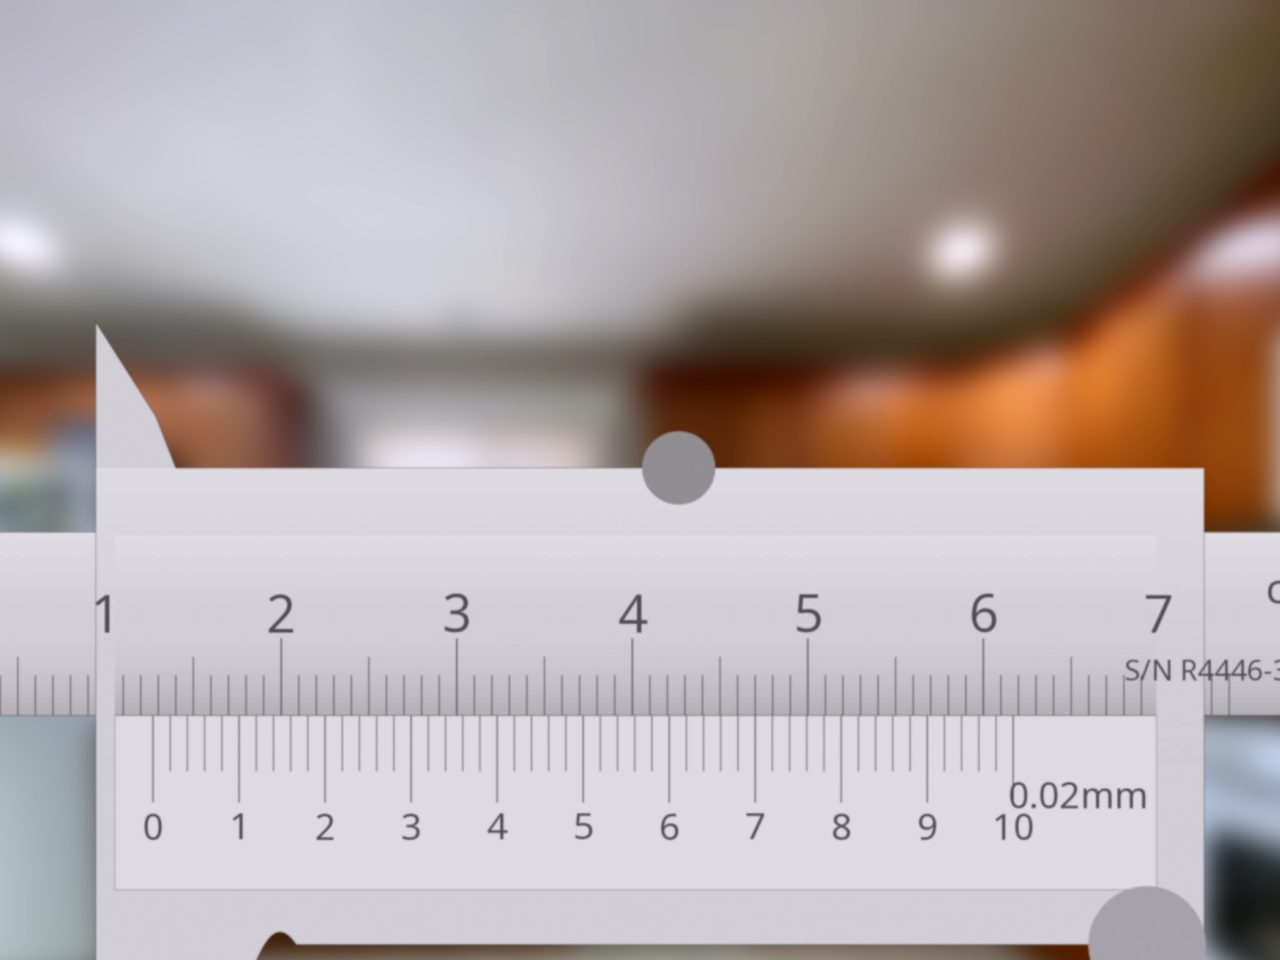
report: 12.7 (mm)
